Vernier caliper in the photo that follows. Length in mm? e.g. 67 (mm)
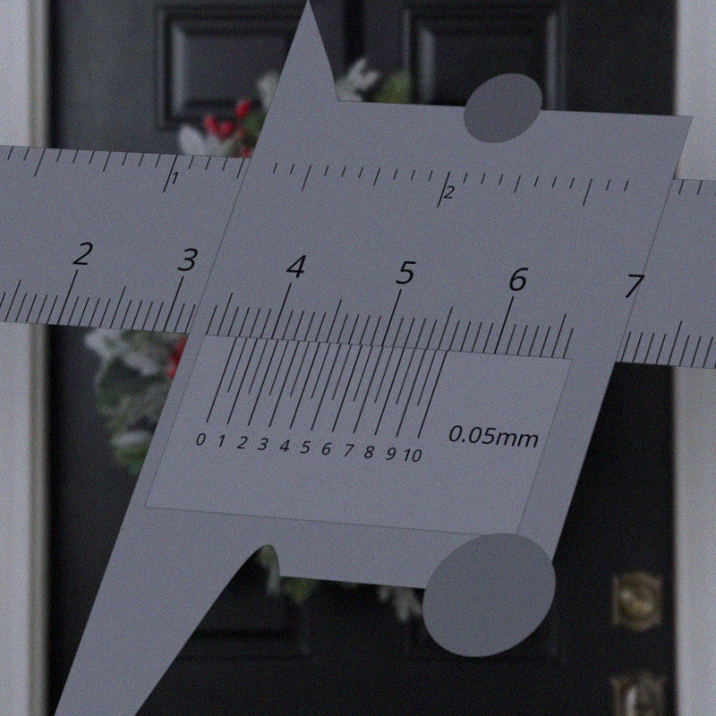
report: 36.8 (mm)
